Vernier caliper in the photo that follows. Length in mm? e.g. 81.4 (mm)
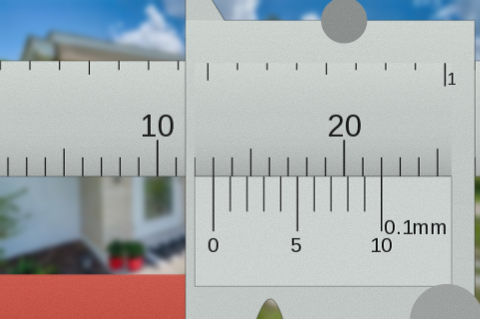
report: 13.0 (mm)
